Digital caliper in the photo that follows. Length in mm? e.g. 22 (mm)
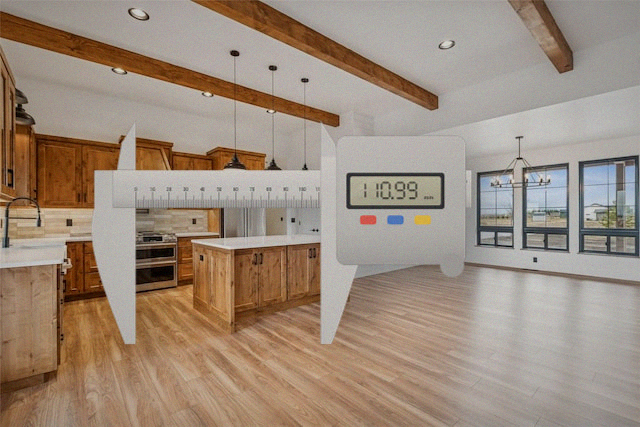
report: 110.99 (mm)
